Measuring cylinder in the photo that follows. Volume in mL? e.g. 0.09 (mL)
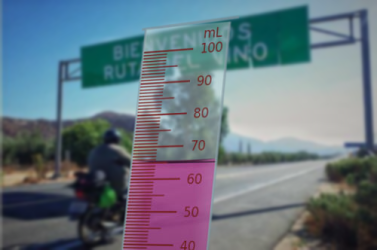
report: 65 (mL)
